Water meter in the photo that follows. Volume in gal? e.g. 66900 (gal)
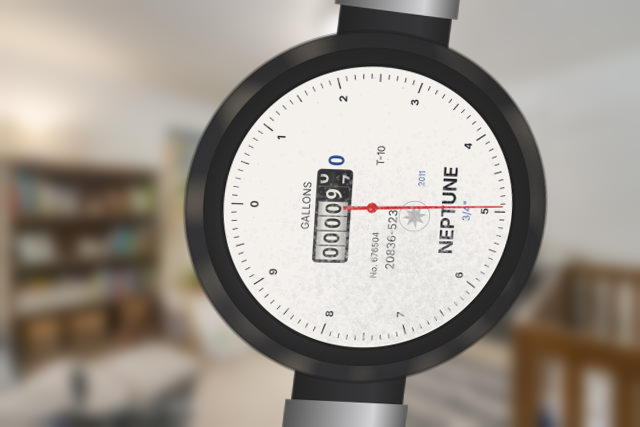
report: 964.9 (gal)
